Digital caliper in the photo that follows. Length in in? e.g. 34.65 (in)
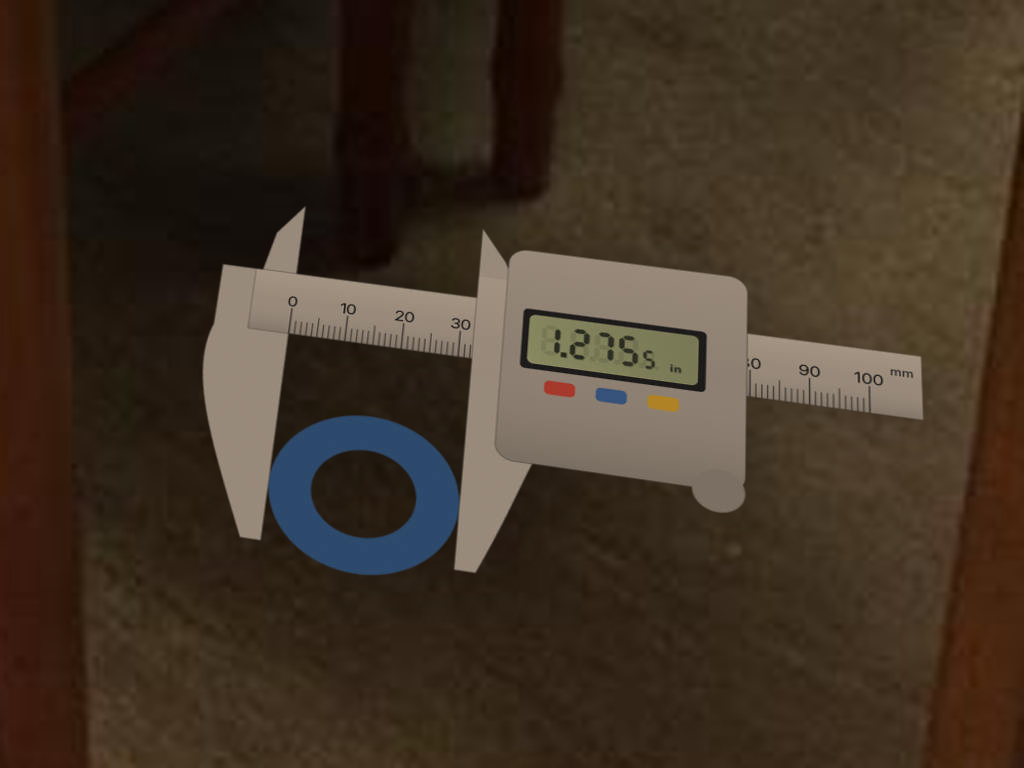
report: 1.2755 (in)
